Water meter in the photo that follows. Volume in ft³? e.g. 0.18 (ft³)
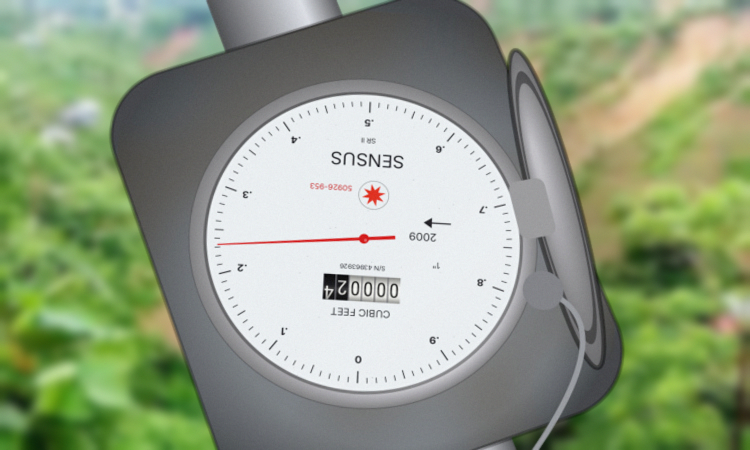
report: 24.23 (ft³)
